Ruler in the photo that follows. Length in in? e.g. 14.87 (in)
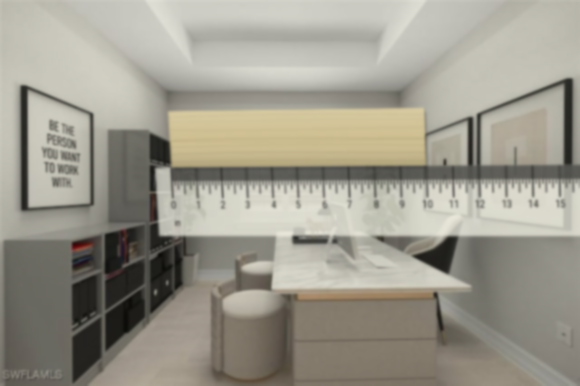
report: 10 (in)
